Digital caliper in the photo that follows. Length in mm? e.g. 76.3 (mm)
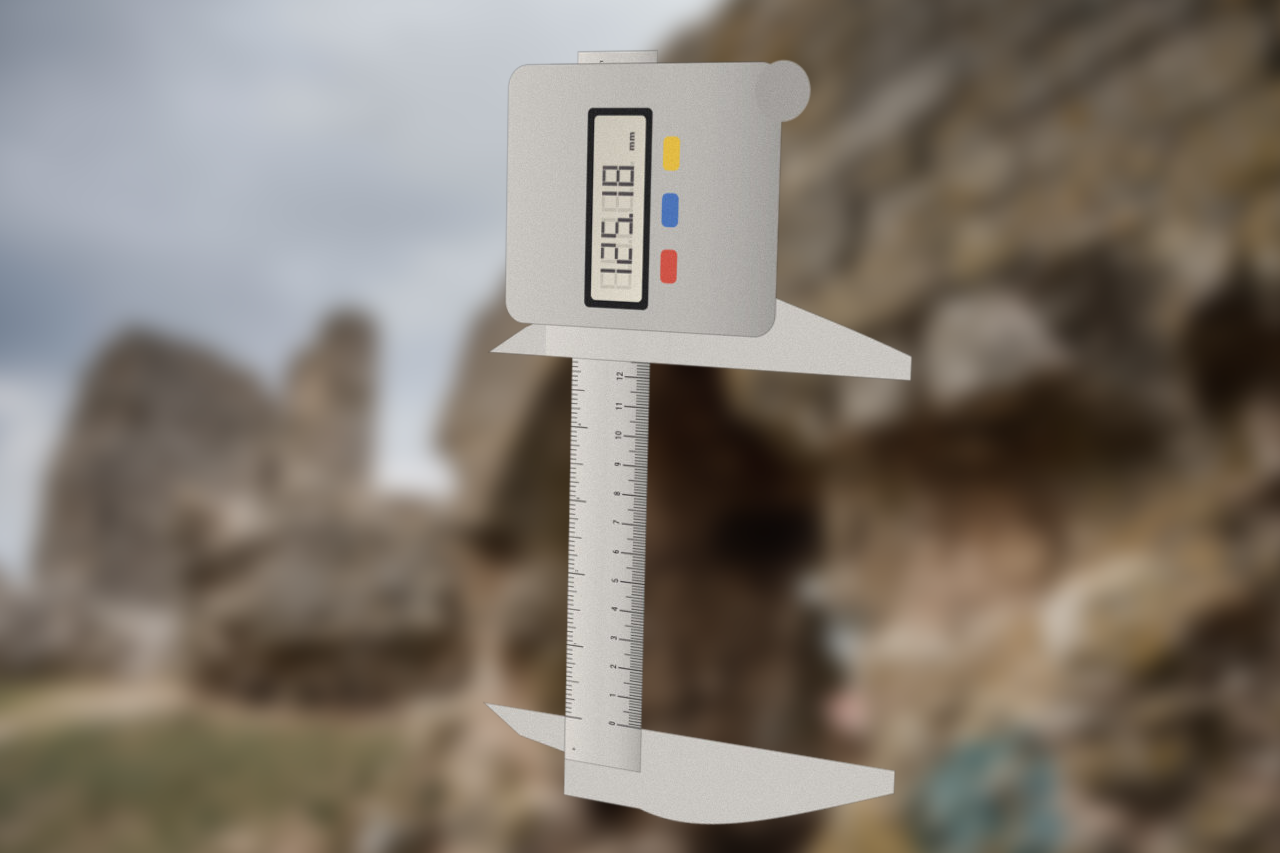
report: 125.18 (mm)
